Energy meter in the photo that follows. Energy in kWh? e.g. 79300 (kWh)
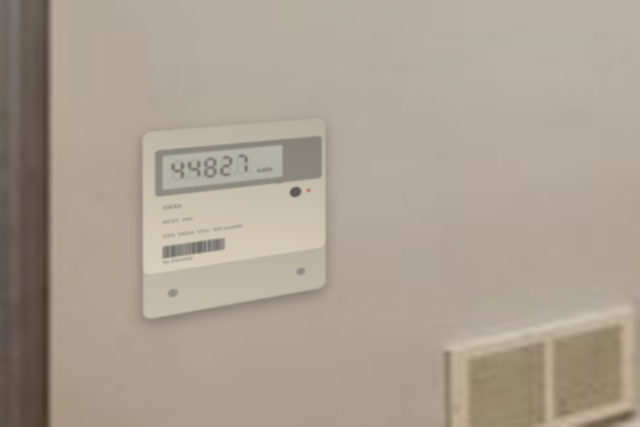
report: 44827 (kWh)
